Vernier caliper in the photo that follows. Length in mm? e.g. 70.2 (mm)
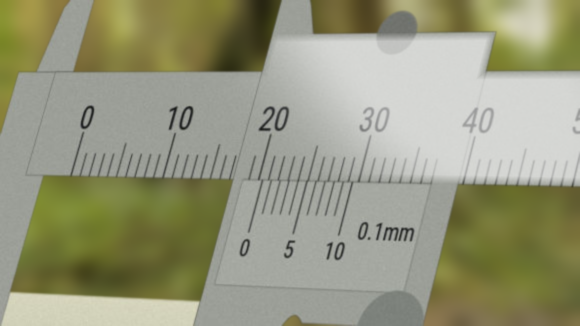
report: 20.4 (mm)
